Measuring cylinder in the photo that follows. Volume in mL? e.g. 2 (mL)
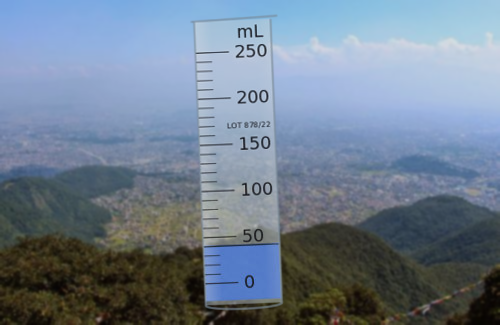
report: 40 (mL)
